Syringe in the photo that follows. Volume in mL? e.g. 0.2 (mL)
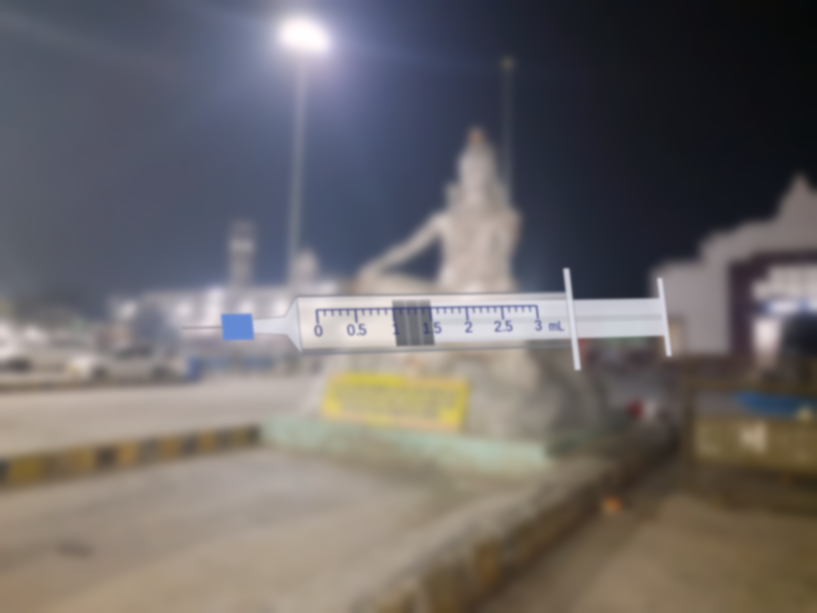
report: 1 (mL)
